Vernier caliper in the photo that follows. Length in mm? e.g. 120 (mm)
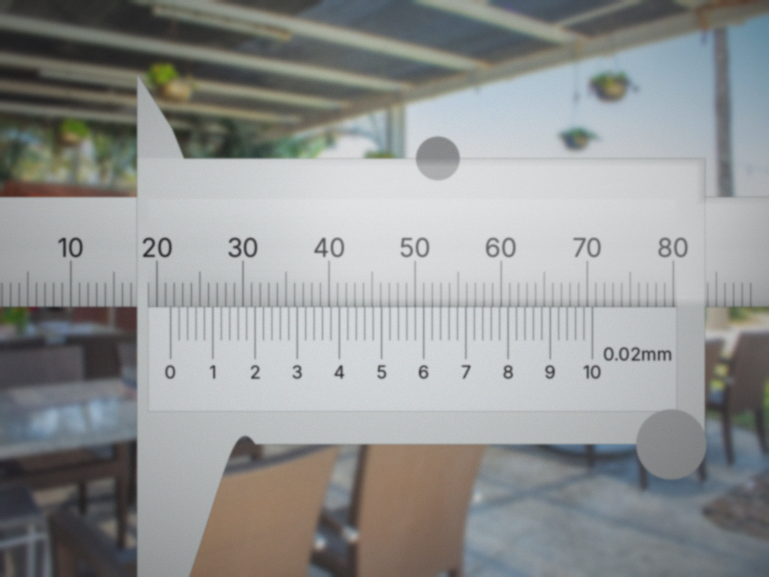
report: 21.6 (mm)
